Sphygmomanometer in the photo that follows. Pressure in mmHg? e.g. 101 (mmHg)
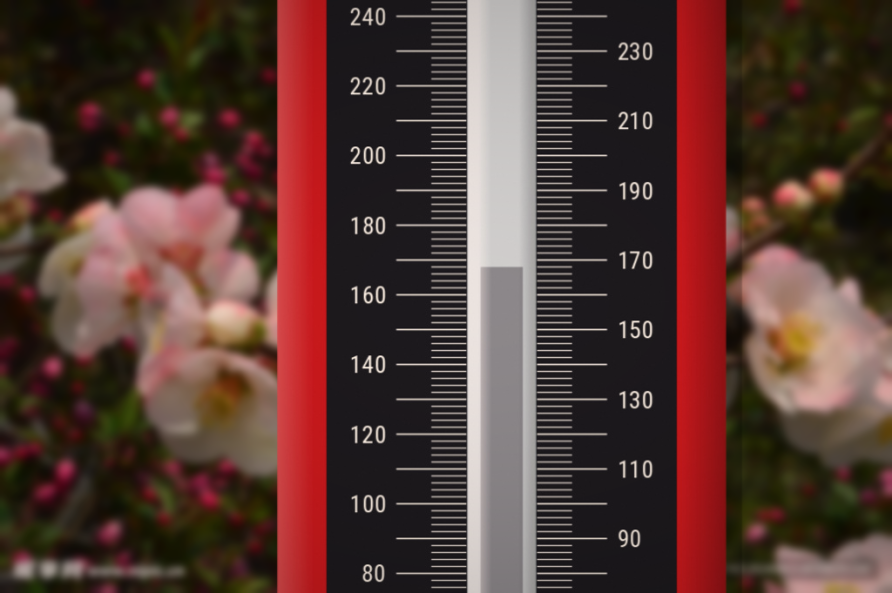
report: 168 (mmHg)
